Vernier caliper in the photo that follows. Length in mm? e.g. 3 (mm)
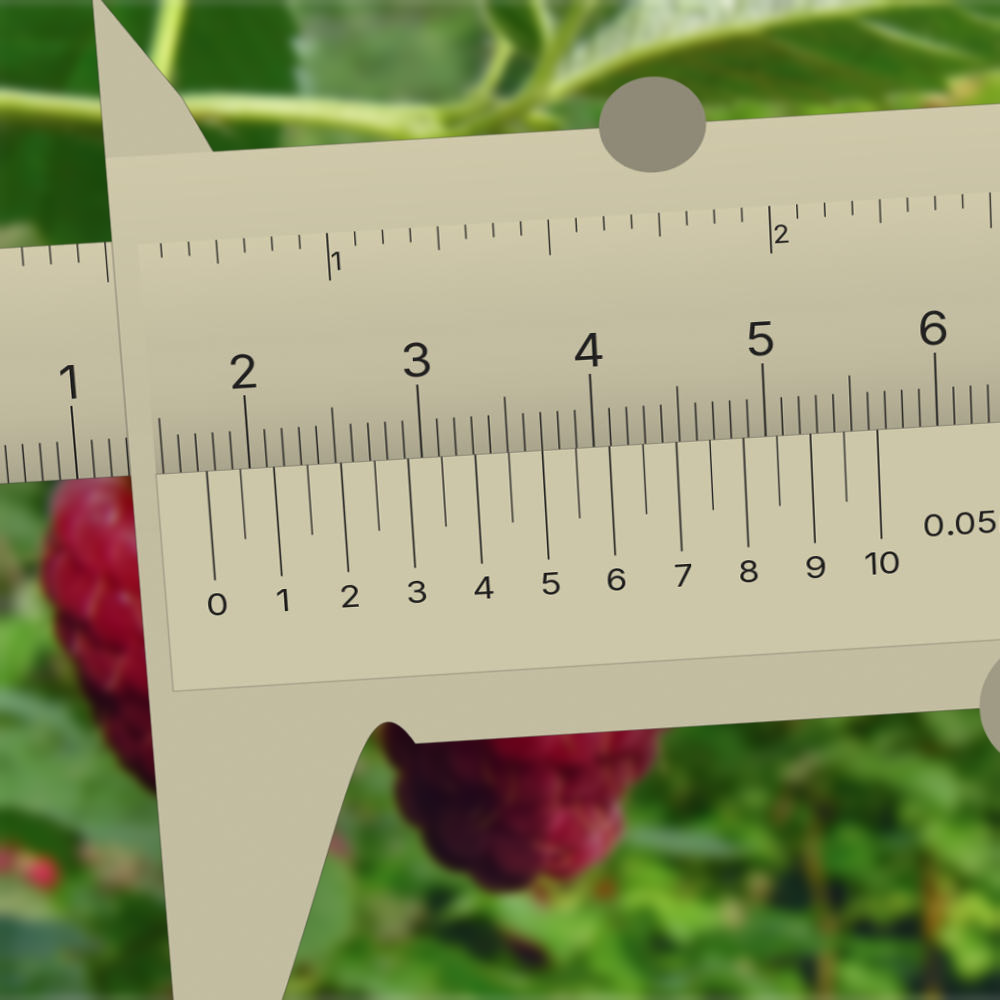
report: 17.5 (mm)
